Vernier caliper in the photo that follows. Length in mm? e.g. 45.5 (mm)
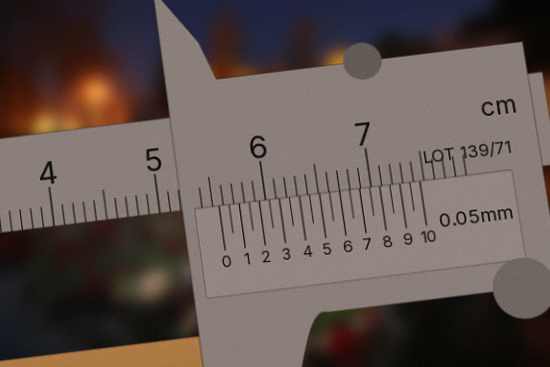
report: 55.6 (mm)
